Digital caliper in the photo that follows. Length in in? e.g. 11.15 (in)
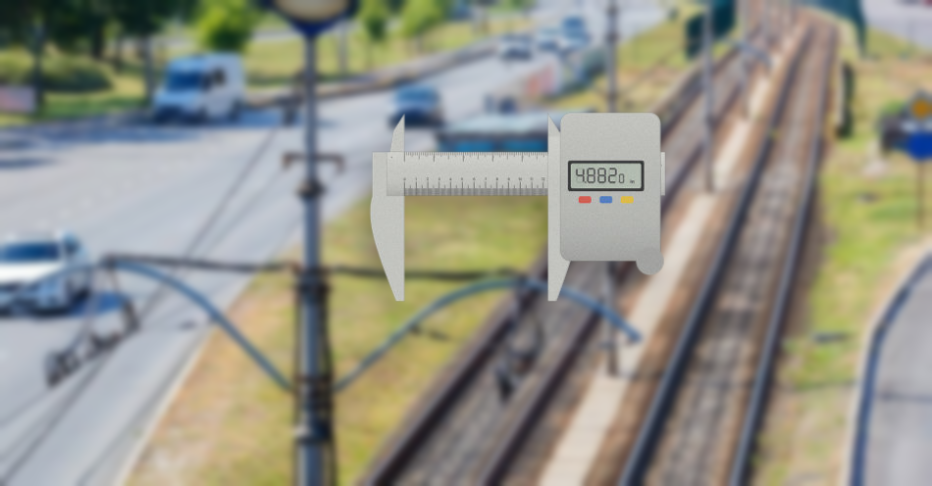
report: 4.8820 (in)
